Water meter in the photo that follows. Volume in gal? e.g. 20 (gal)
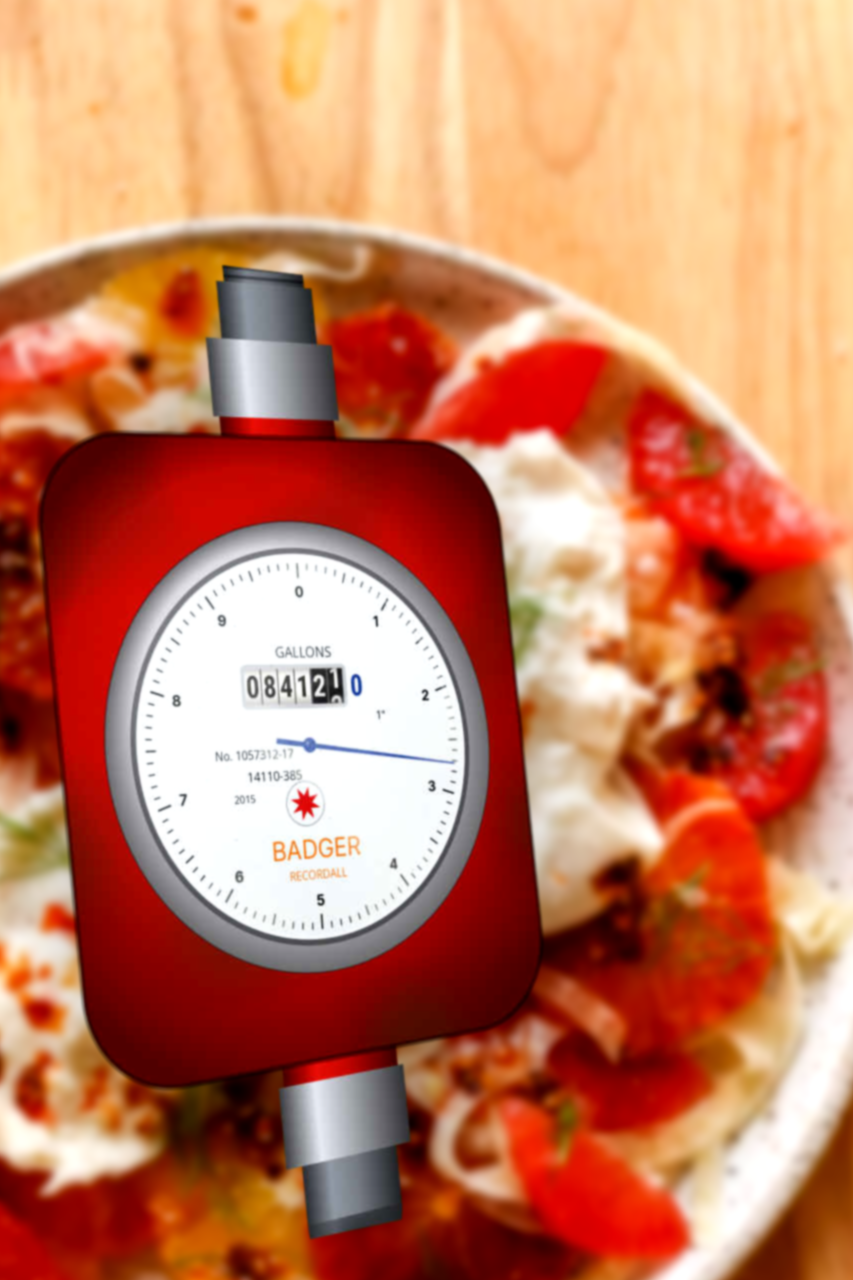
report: 841212.7 (gal)
